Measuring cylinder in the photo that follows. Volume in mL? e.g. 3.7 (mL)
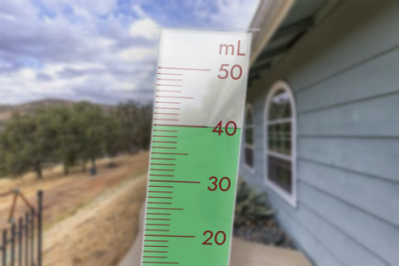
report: 40 (mL)
